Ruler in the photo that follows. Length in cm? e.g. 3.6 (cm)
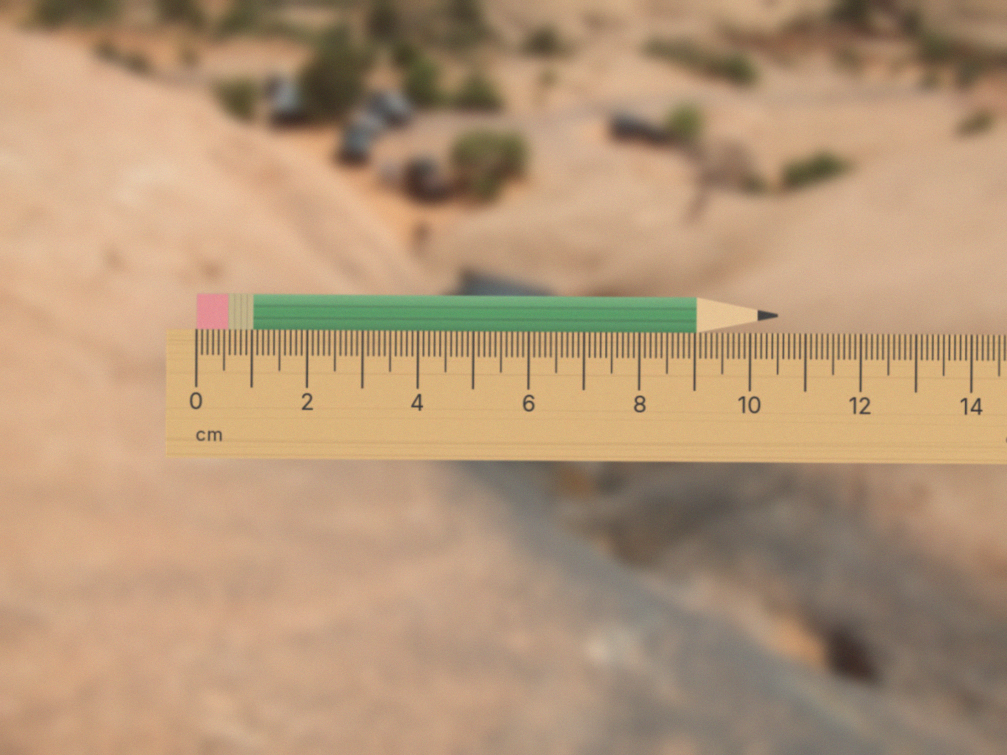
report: 10.5 (cm)
